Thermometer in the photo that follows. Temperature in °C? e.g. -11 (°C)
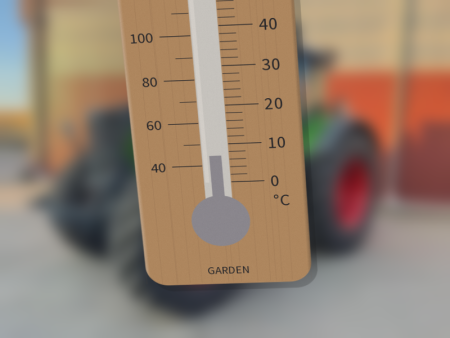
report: 7 (°C)
